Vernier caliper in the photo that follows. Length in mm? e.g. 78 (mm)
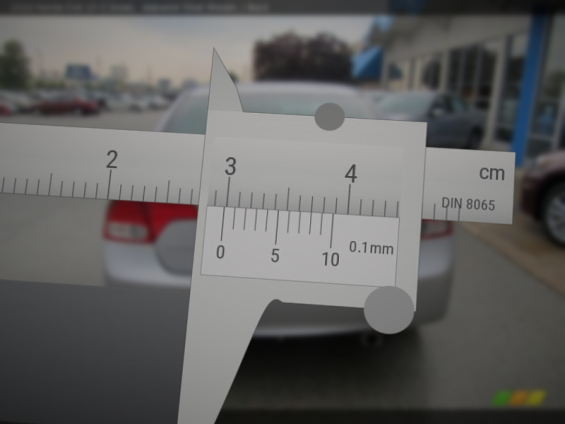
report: 29.8 (mm)
